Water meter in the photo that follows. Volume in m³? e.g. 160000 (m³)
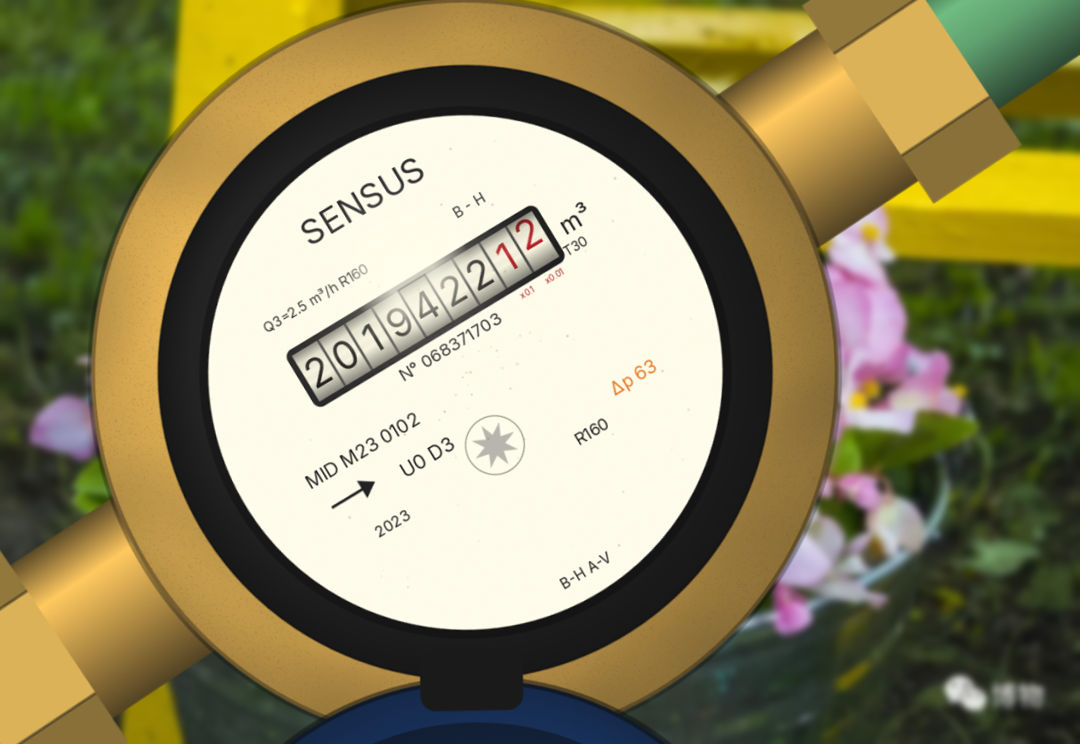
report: 2019422.12 (m³)
